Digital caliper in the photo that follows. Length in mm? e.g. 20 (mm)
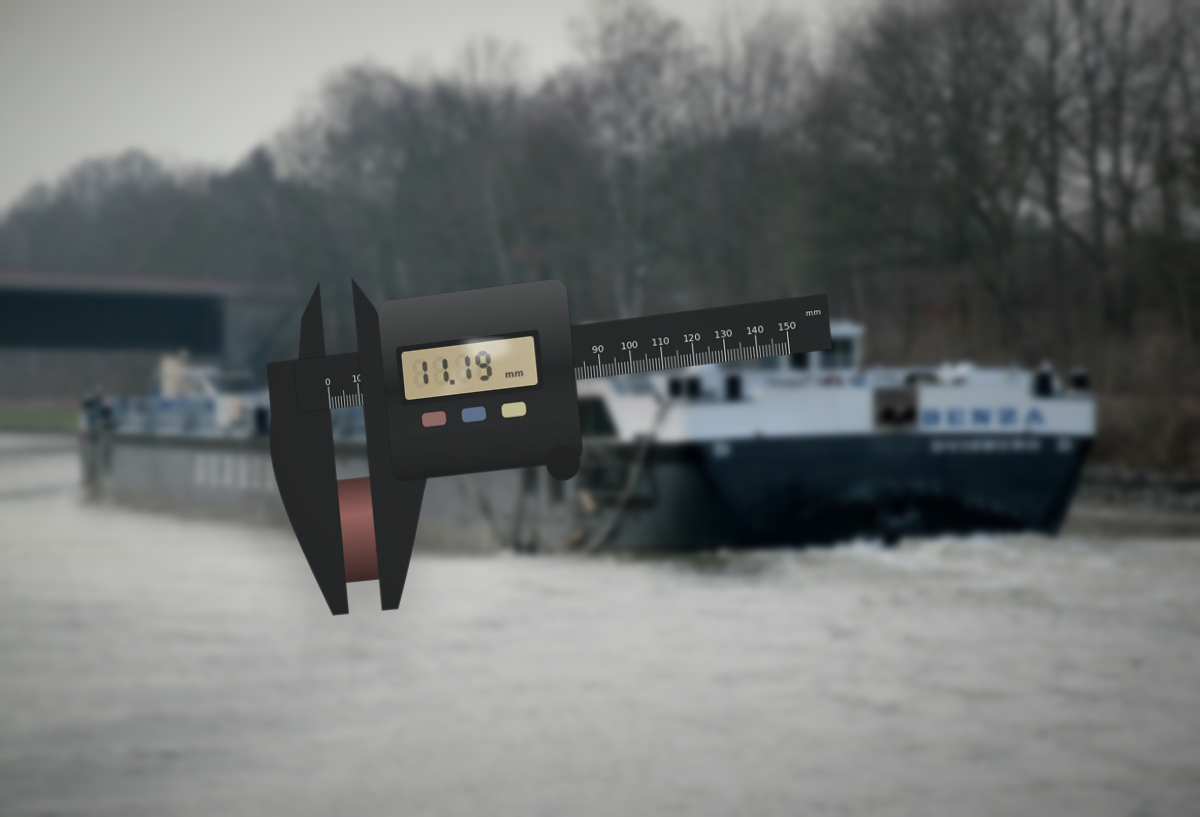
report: 11.19 (mm)
